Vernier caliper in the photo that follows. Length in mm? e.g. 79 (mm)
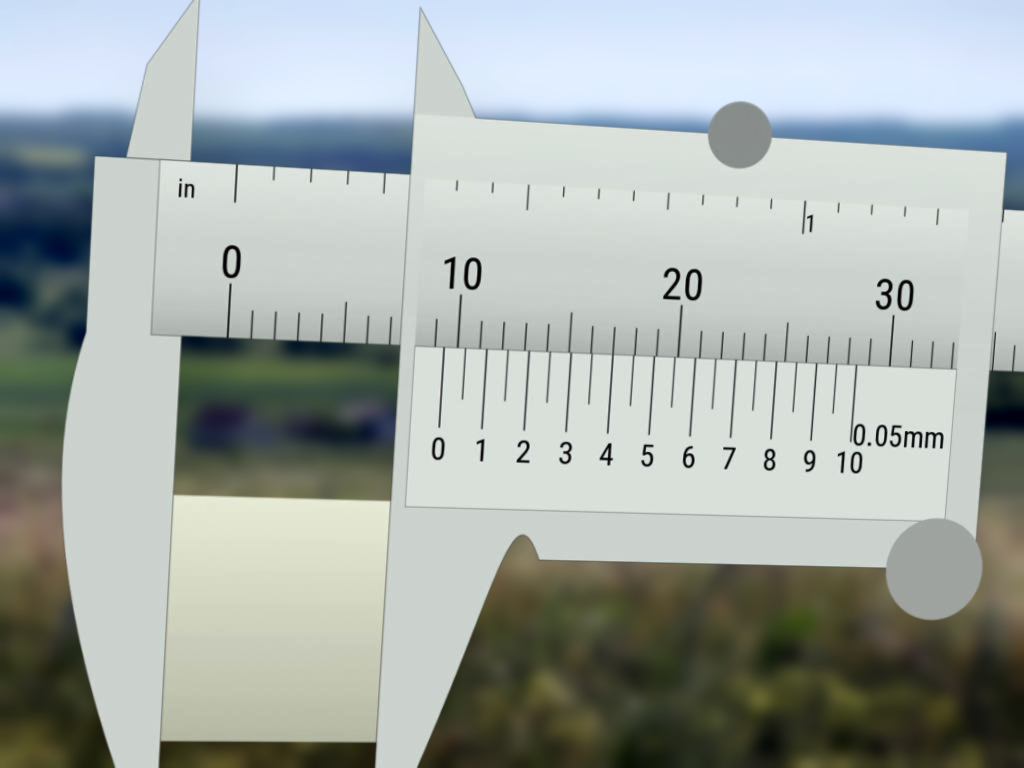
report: 9.4 (mm)
